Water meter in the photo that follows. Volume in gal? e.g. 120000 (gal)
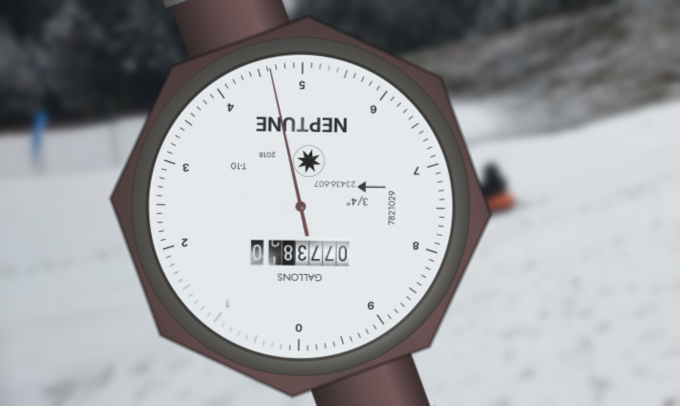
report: 773814.6 (gal)
